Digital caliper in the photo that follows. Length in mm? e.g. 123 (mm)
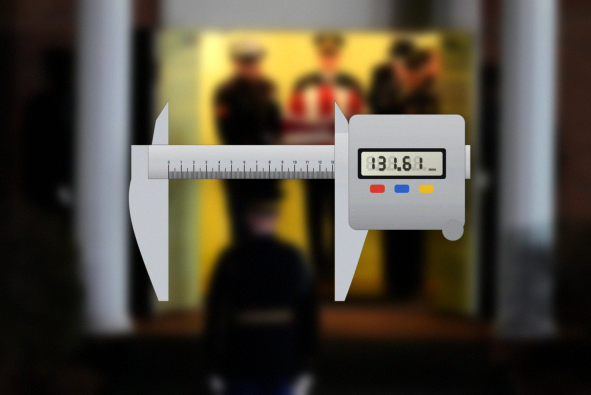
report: 131.61 (mm)
